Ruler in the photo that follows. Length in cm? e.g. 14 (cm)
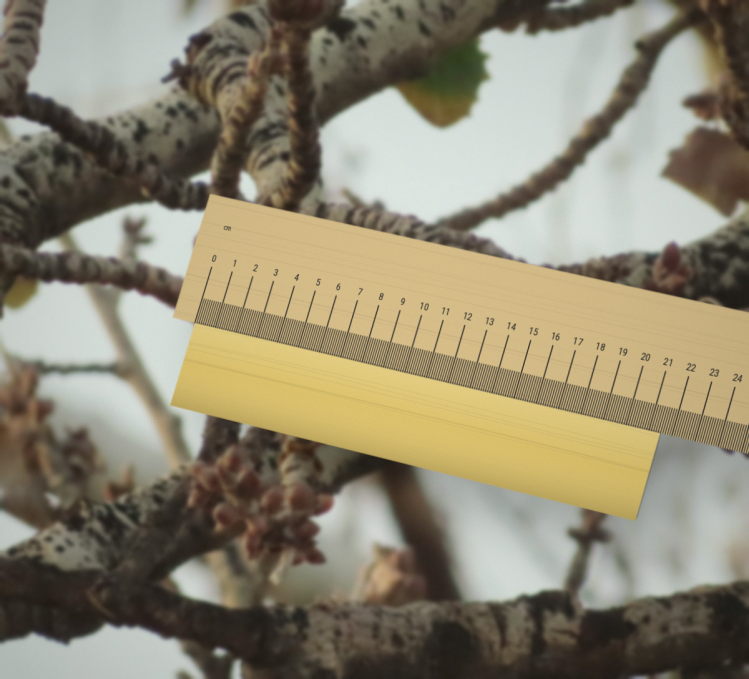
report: 21.5 (cm)
